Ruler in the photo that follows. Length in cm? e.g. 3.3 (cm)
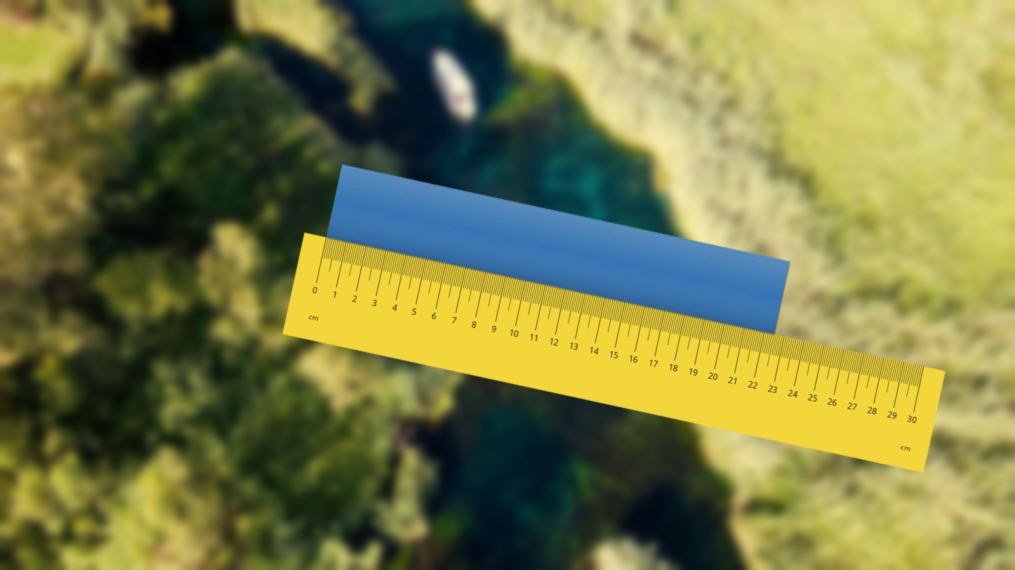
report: 22.5 (cm)
